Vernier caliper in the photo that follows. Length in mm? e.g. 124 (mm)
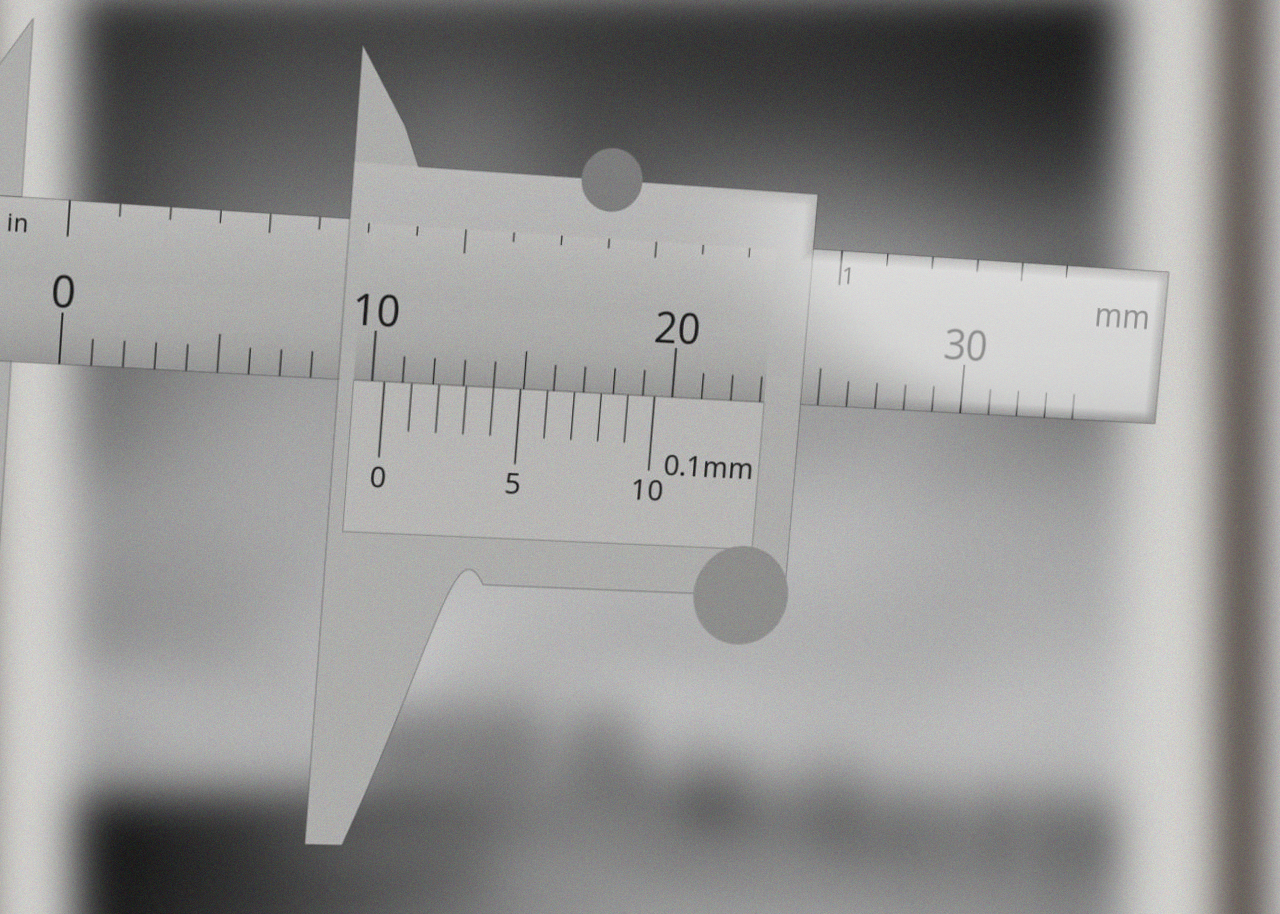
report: 10.4 (mm)
